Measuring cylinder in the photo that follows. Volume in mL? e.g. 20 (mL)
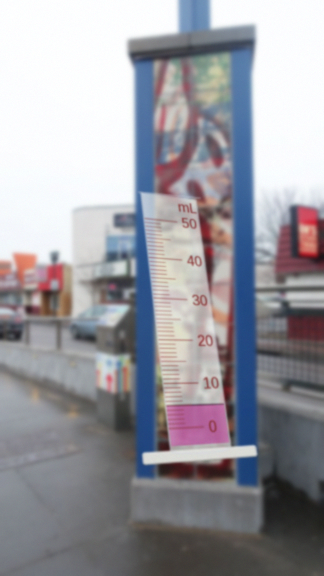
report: 5 (mL)
